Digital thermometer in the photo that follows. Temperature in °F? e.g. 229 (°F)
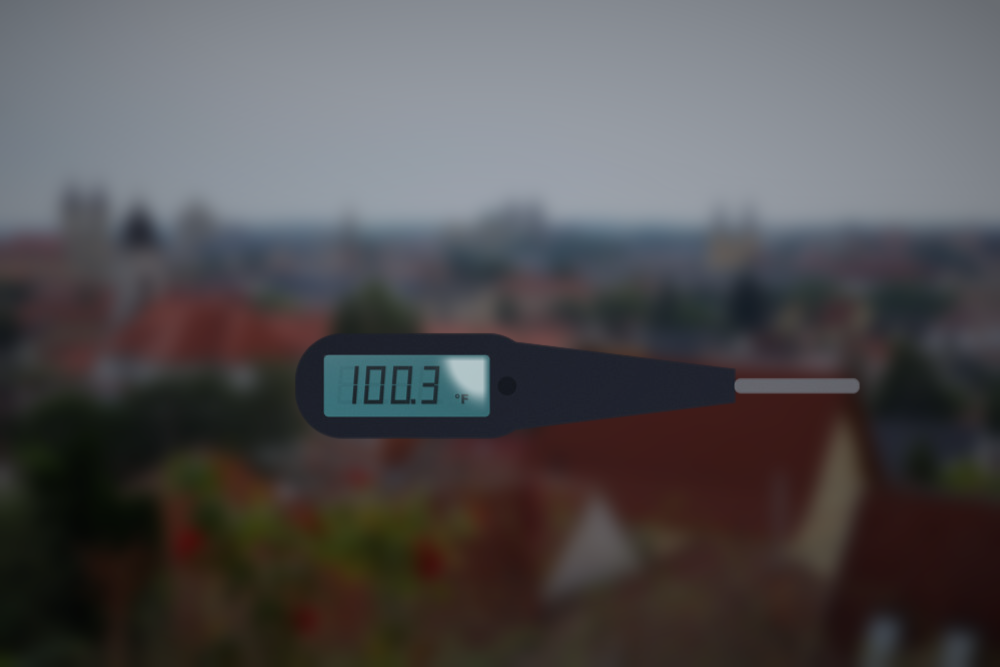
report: 100.3 (°F)
